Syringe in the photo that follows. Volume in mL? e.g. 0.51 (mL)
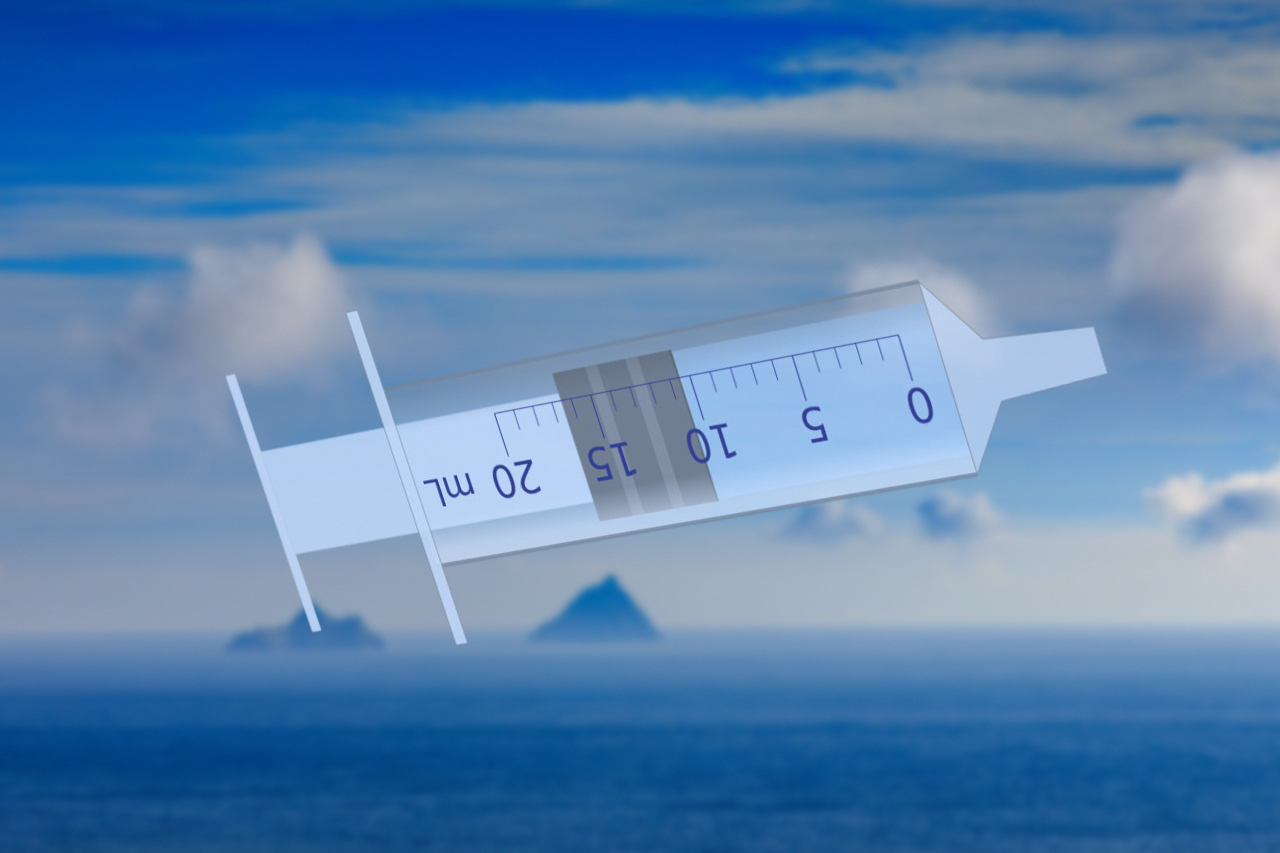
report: 10.5 (mL)
